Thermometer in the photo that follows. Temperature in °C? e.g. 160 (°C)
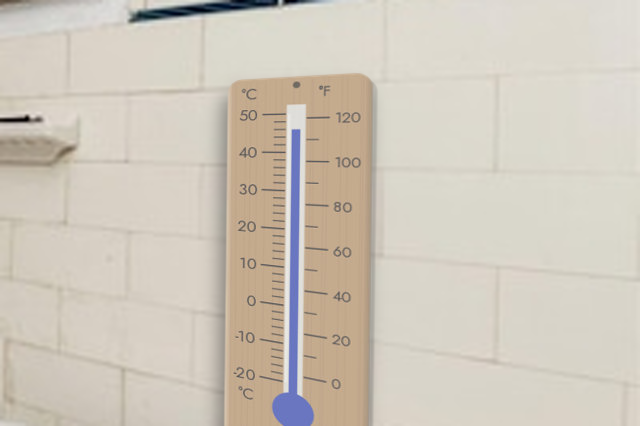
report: 46 (°C)
